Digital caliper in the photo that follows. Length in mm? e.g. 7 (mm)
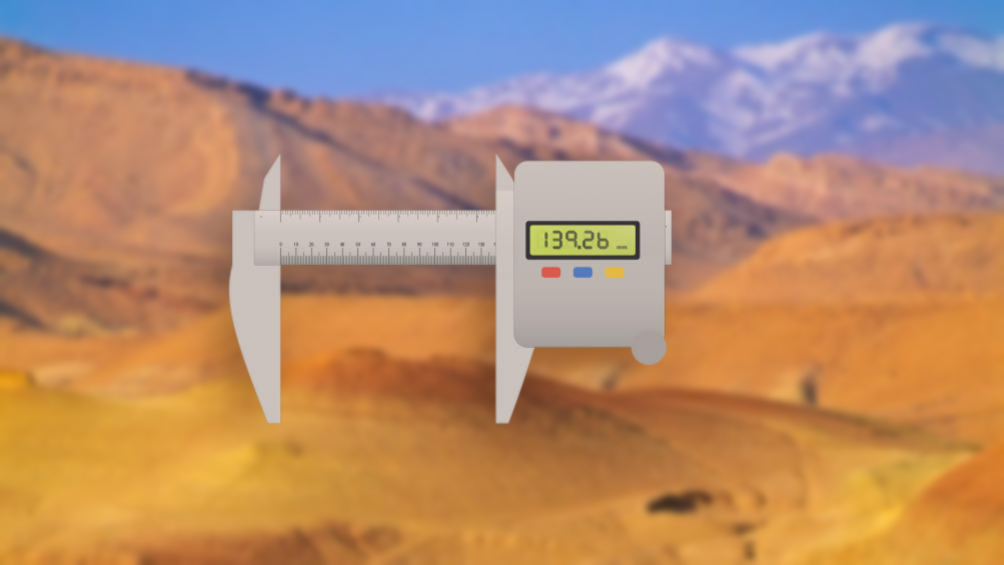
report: 139.26 (mm)
